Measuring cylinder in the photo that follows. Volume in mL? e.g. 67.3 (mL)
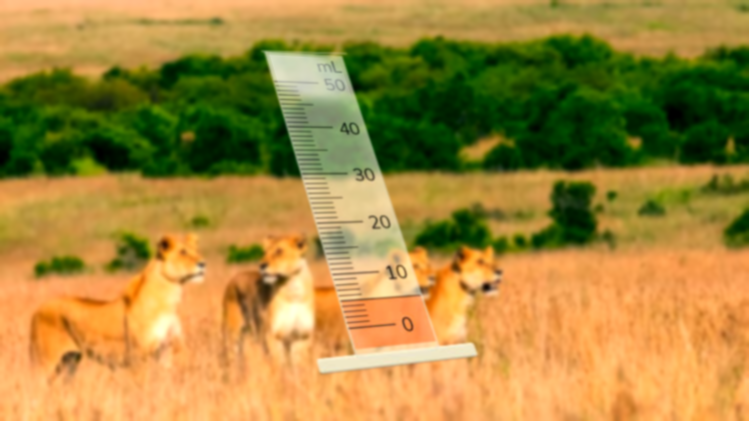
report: 5 (mL)
